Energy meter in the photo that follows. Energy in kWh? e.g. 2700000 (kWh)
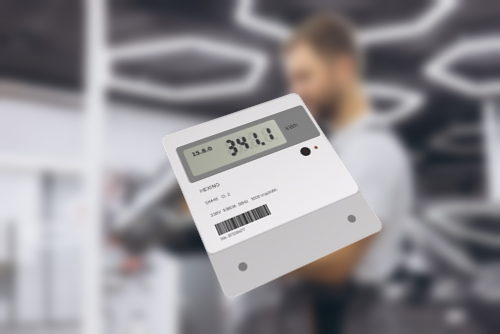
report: 341.1 (kWh)
